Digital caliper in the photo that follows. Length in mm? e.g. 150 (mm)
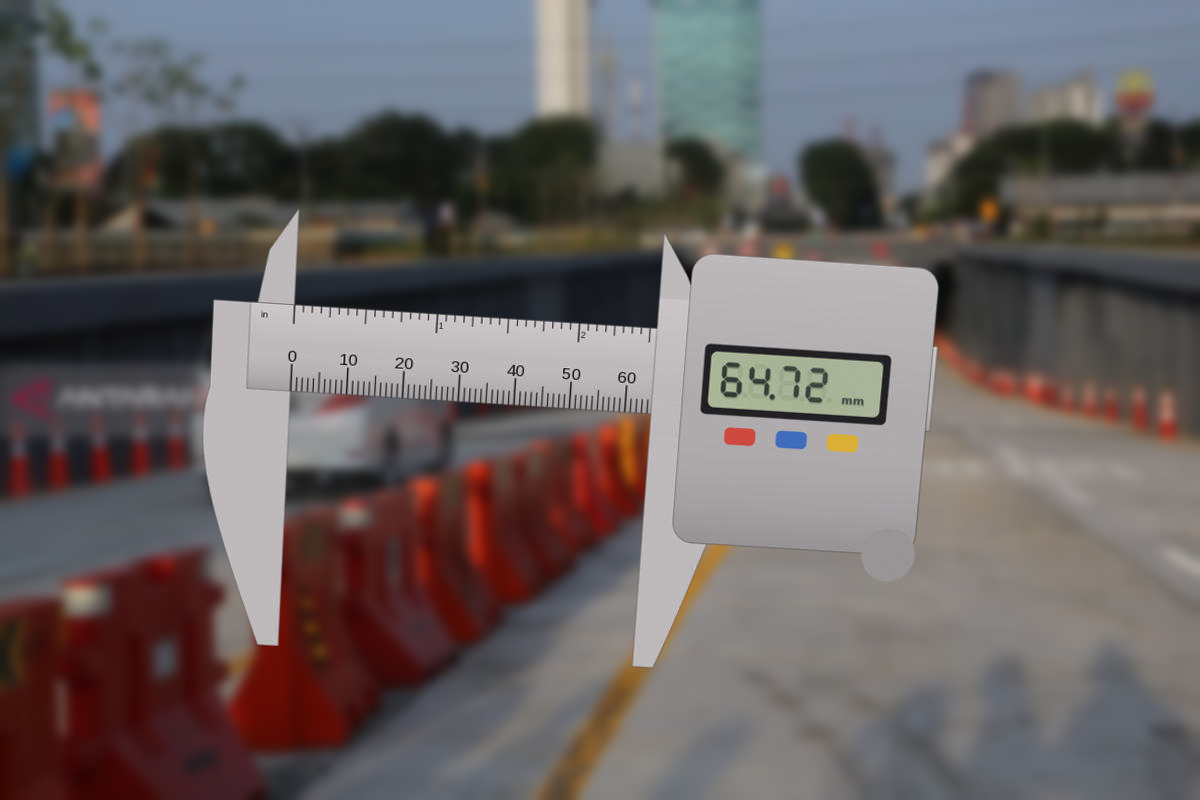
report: 64.72 (mm)
